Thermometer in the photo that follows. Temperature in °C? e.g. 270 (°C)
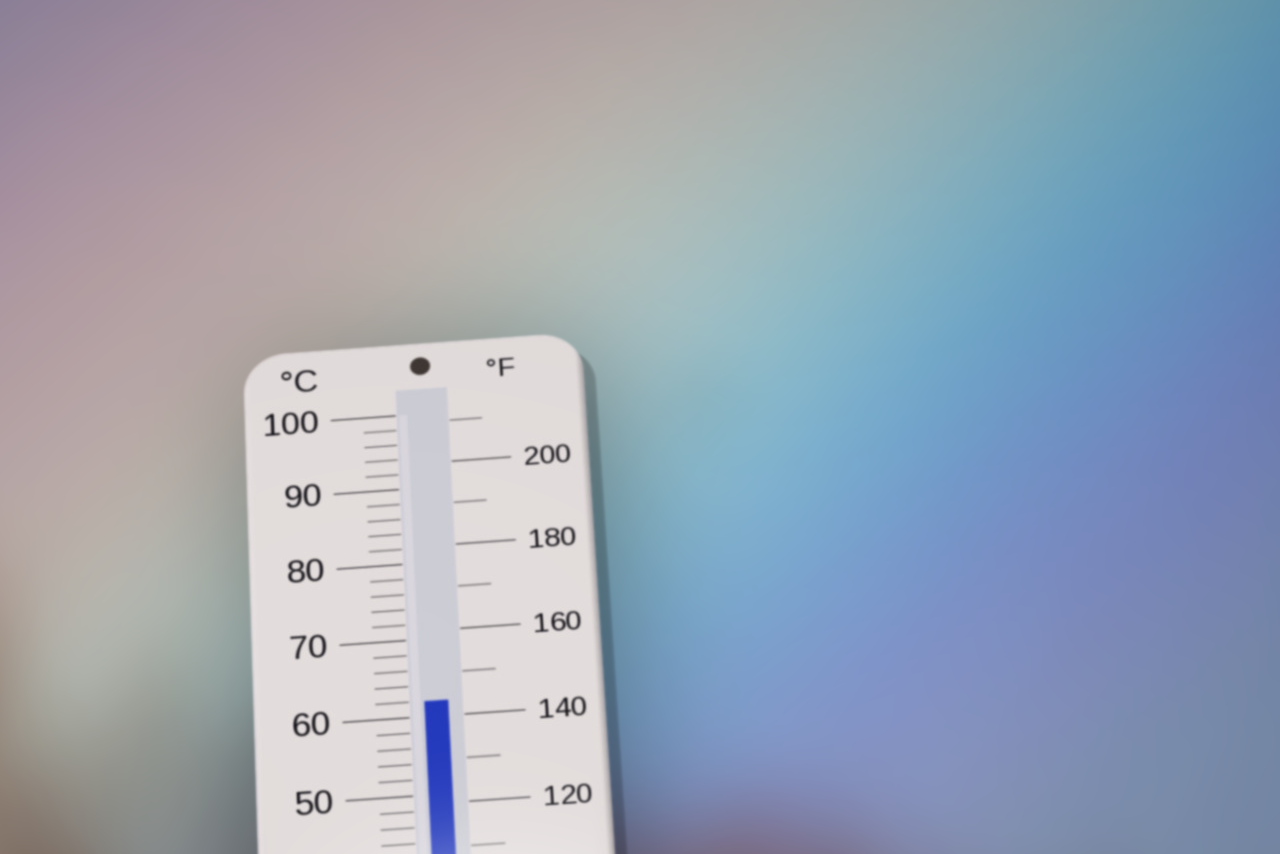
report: 62 (°C)
